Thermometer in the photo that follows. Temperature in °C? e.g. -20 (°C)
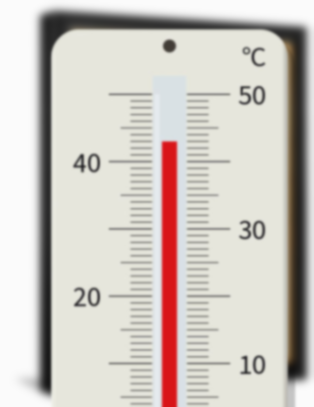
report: 43 (°C)
